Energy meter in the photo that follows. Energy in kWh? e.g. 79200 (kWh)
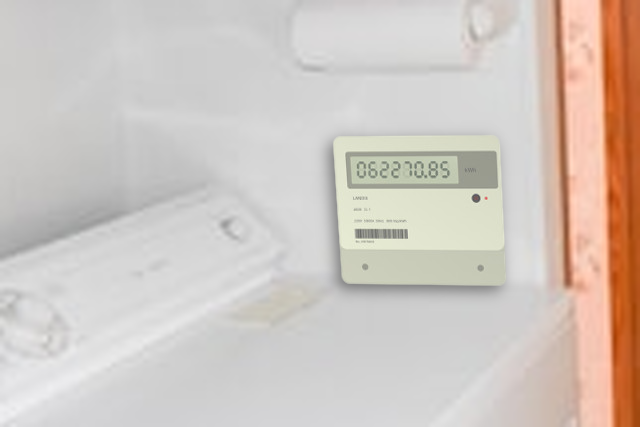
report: 62270.85 (kWh)
